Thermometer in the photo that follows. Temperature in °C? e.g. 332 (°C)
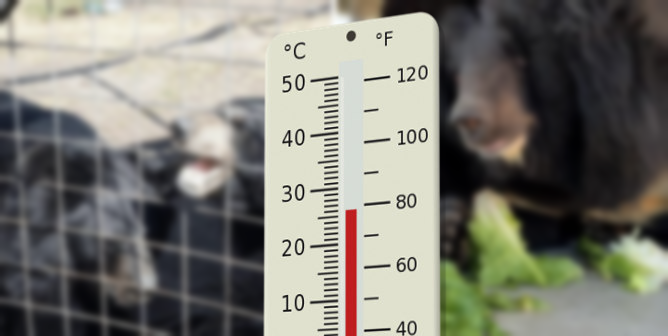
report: 26 (°C)
